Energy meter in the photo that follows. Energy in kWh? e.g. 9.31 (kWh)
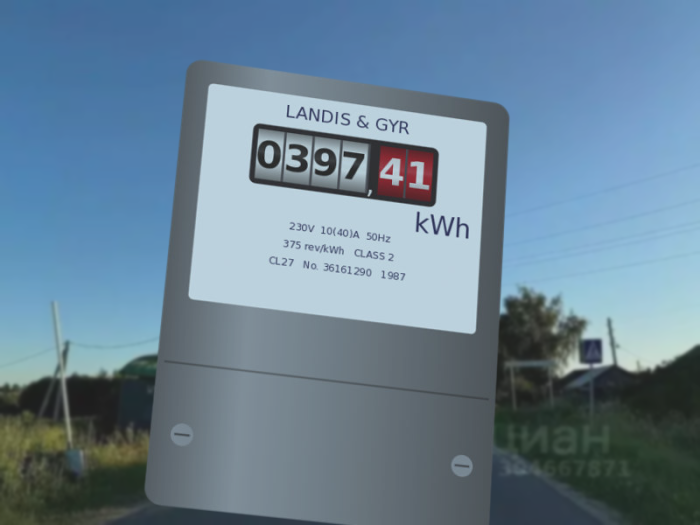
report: 397.41 (kWh)
